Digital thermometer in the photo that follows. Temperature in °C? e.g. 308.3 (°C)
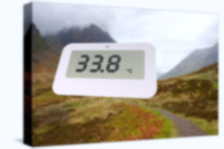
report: 33.8 (°C)
